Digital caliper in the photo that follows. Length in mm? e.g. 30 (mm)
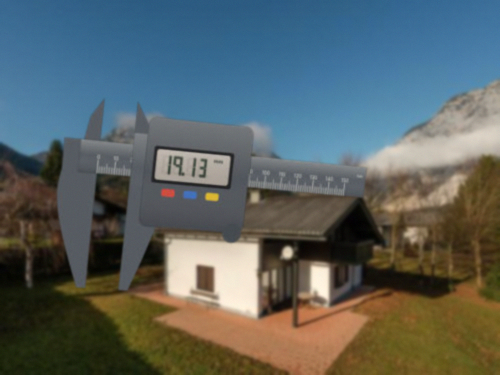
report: 19.13 (mm)
